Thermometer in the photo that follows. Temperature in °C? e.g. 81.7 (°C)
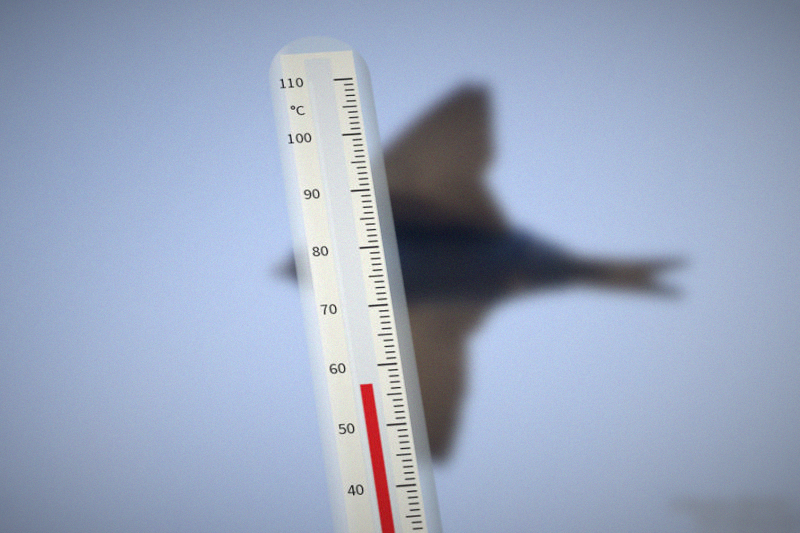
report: 57 (°C)
